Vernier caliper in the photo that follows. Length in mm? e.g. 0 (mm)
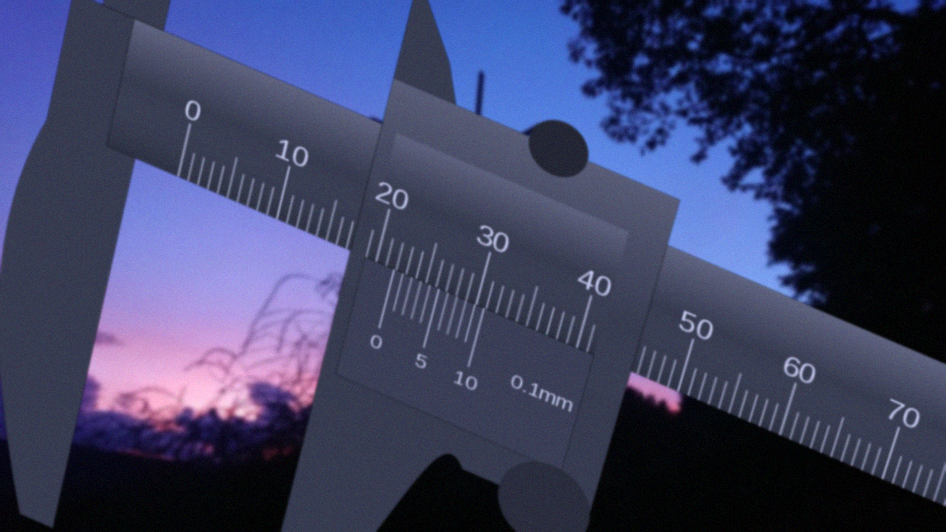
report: 21.8 (mm)
